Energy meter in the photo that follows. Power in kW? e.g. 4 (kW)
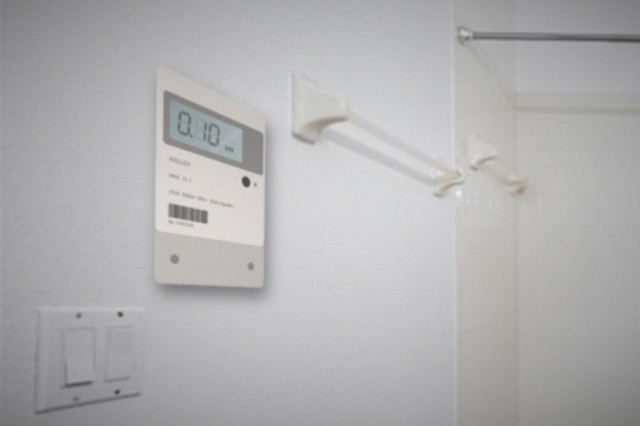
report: 0.10 (kW)
